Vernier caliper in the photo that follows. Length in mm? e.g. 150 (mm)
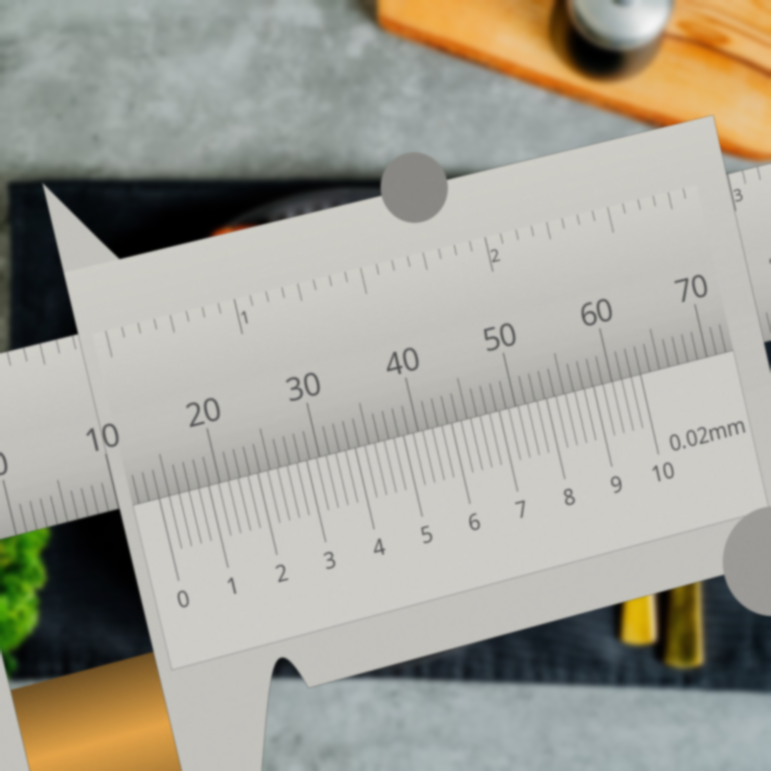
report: 14.0 (mm)
